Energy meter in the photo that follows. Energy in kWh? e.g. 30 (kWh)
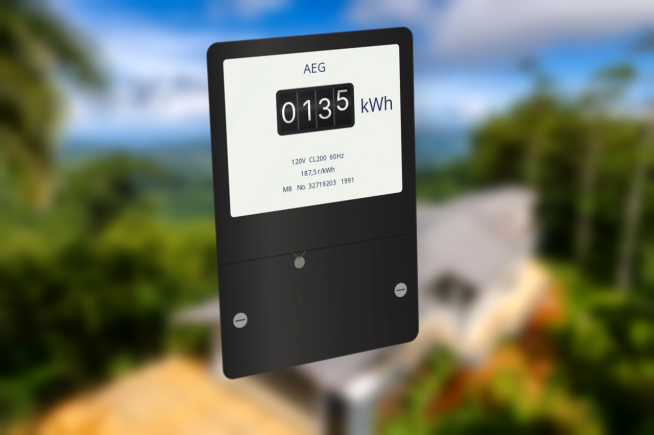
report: 135 (kWh)
